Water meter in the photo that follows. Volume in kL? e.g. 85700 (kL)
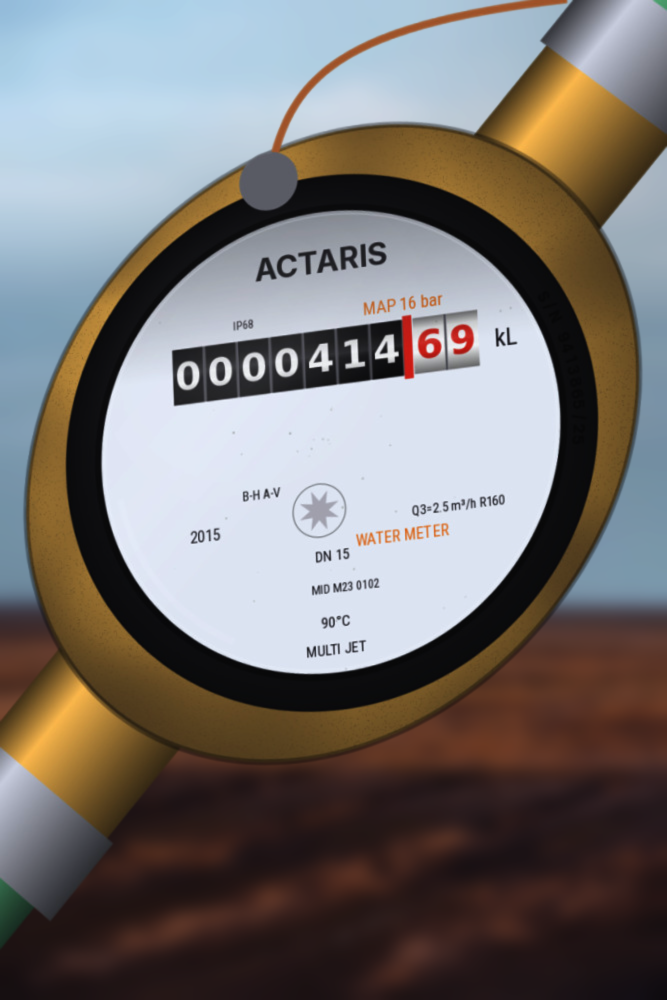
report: 414.69 (kL)
